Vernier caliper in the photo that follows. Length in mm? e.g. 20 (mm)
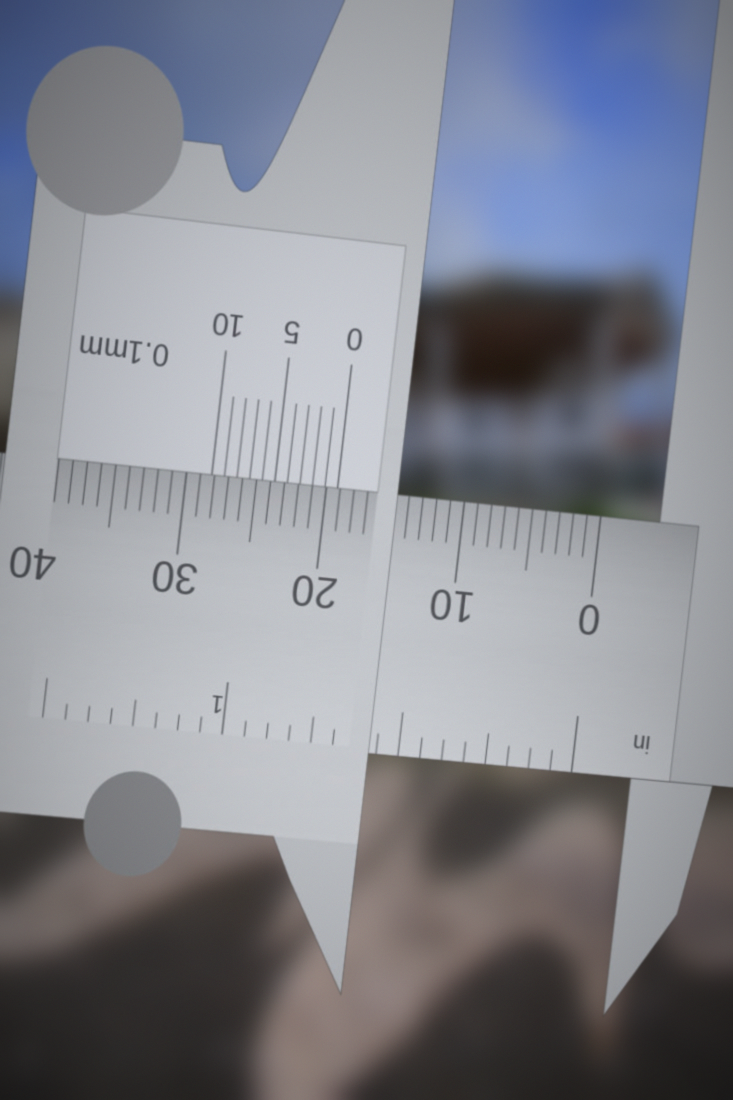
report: 19.2 (mm)
